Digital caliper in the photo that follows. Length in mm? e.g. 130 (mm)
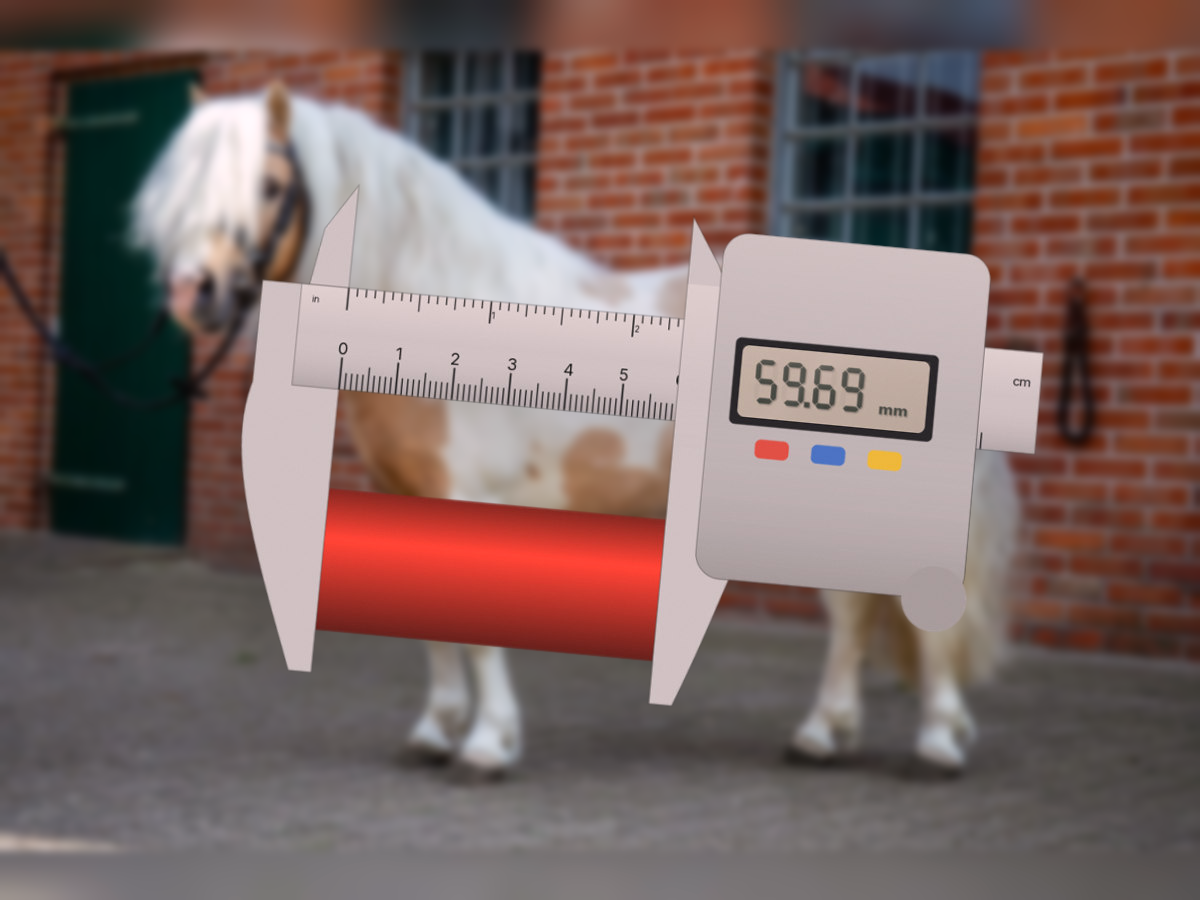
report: 59.69 (mm)
